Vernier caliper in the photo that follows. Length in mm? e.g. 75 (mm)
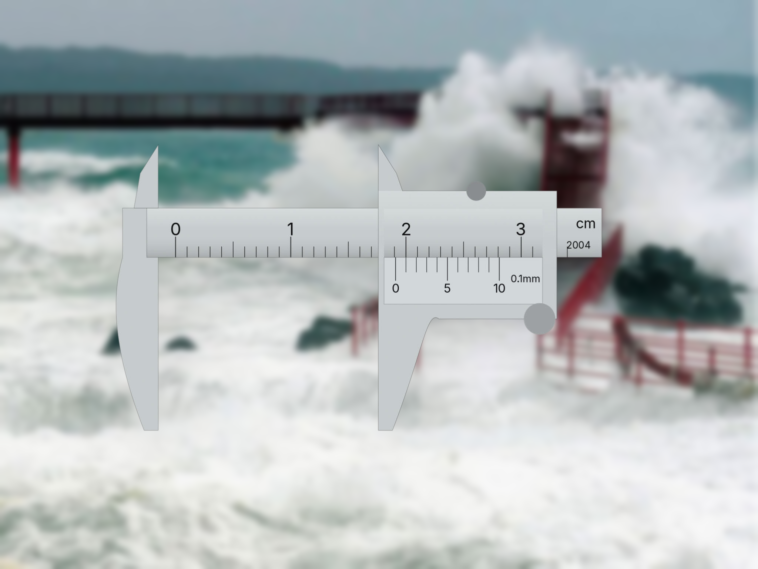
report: 19.1 (mm)
